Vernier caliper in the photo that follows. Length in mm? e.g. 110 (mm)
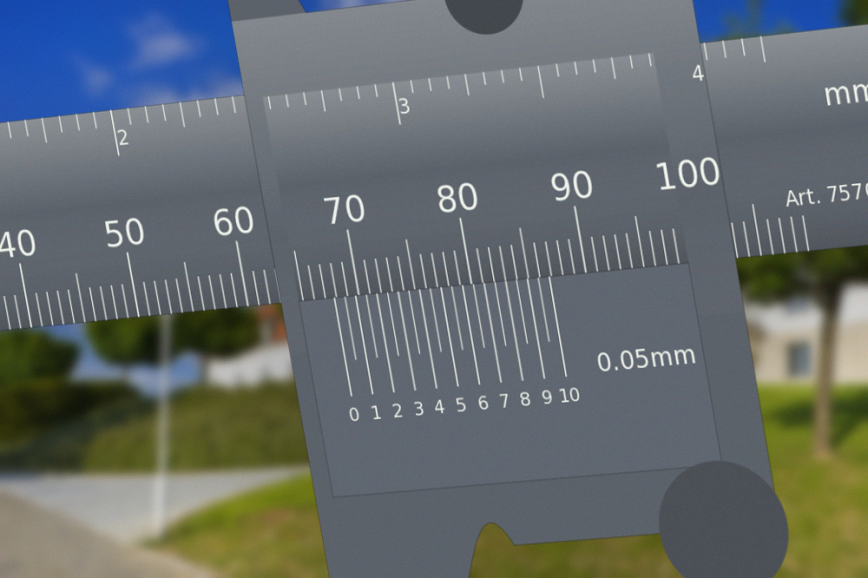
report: 67.8 (mm)
